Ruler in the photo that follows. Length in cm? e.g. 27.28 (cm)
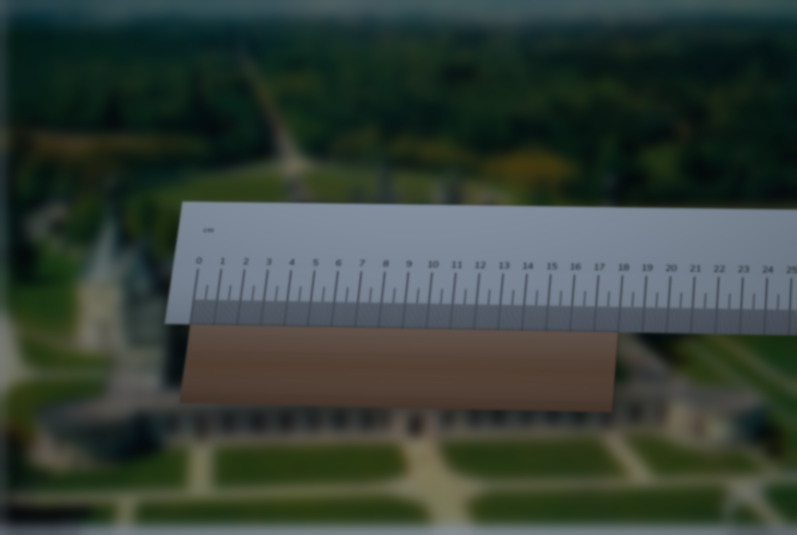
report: 18 (cm)
